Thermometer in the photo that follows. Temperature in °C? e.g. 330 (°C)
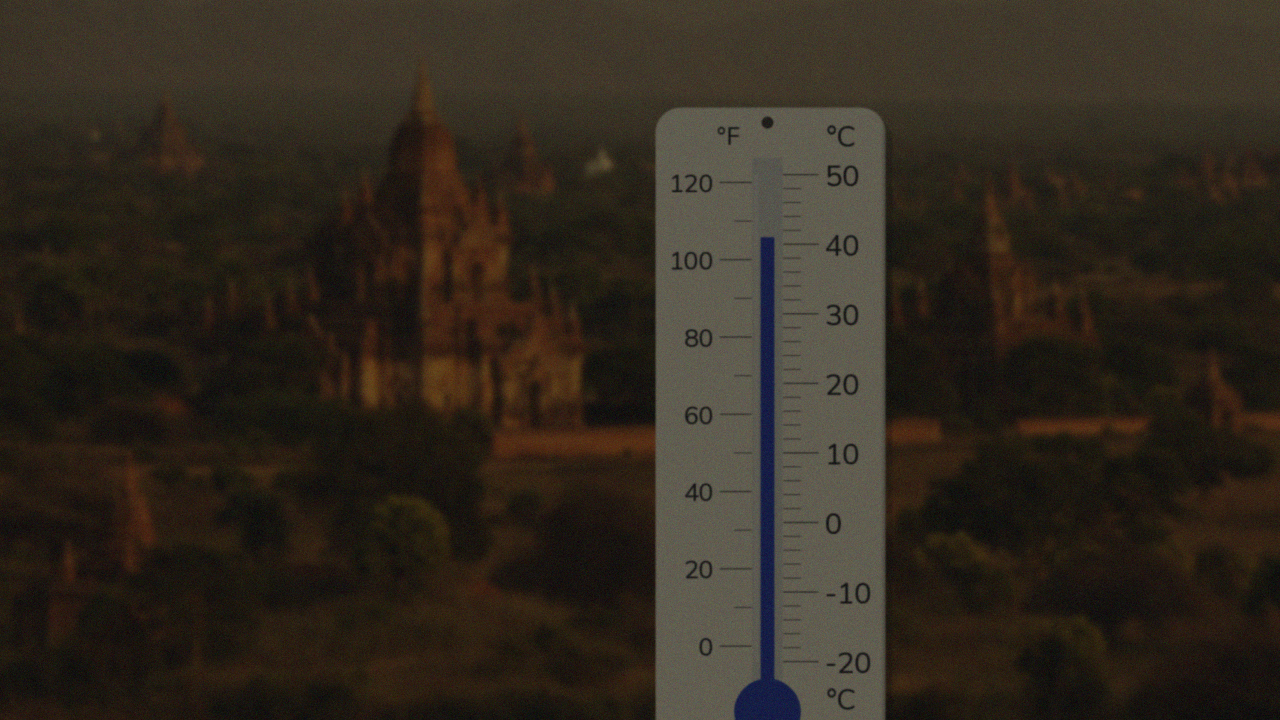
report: 41 (°C)
